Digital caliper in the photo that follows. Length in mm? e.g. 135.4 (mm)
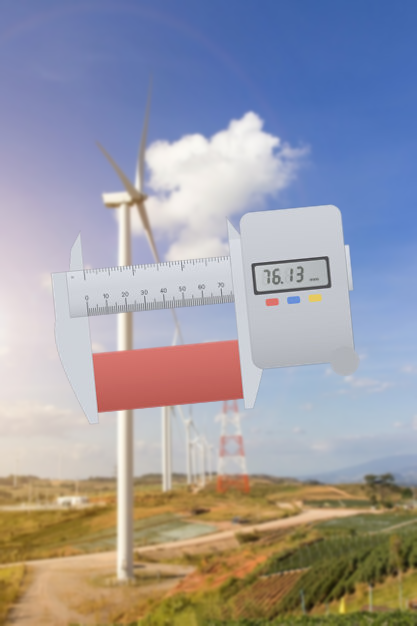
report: 76.13 (mm)
